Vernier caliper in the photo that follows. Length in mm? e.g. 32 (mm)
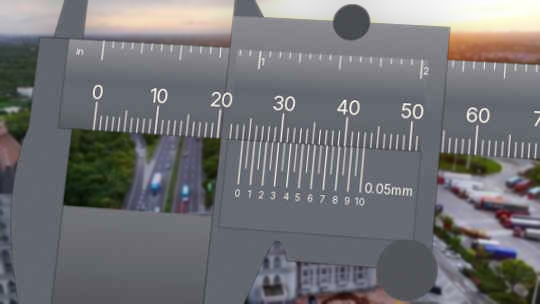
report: 24.0 (mm)
